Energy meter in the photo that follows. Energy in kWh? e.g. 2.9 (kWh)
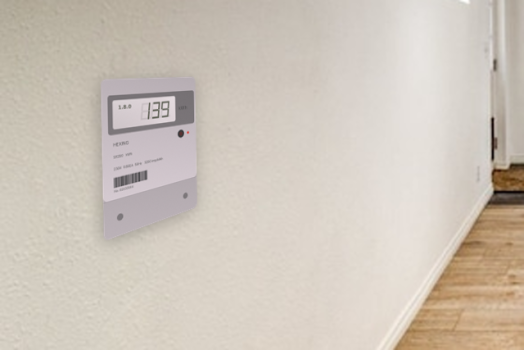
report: 139 (kWh)
